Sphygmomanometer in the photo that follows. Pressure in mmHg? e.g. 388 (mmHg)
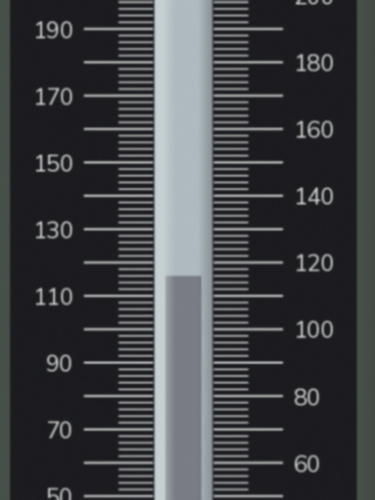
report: 116 (mmHg)
